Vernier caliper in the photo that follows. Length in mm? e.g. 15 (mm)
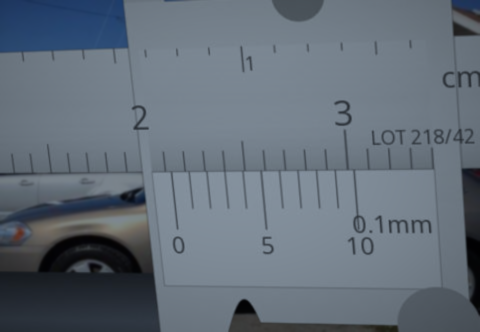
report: 21.3 (mm)
